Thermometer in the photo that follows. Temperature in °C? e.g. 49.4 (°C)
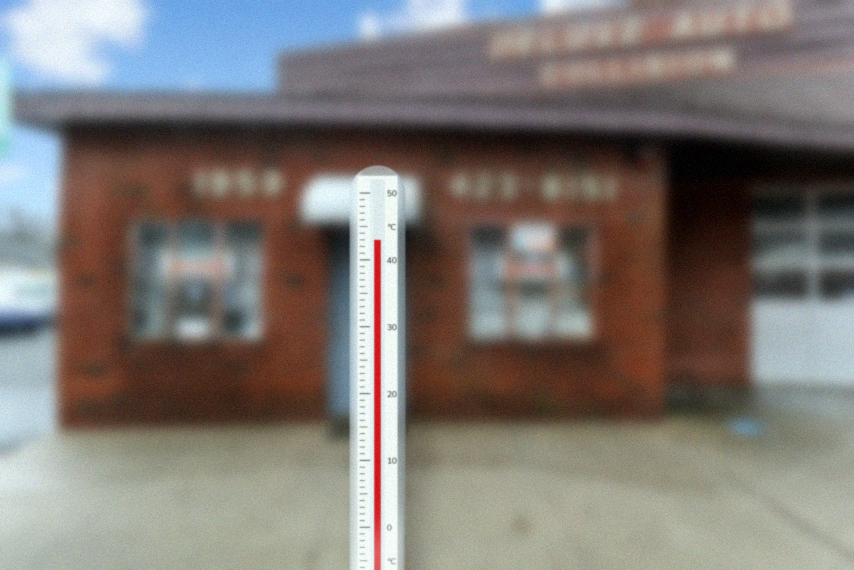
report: 43 (°C)
